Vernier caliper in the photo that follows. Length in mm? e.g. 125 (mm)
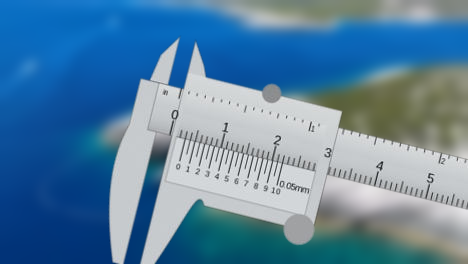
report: 3.0 (mm)
